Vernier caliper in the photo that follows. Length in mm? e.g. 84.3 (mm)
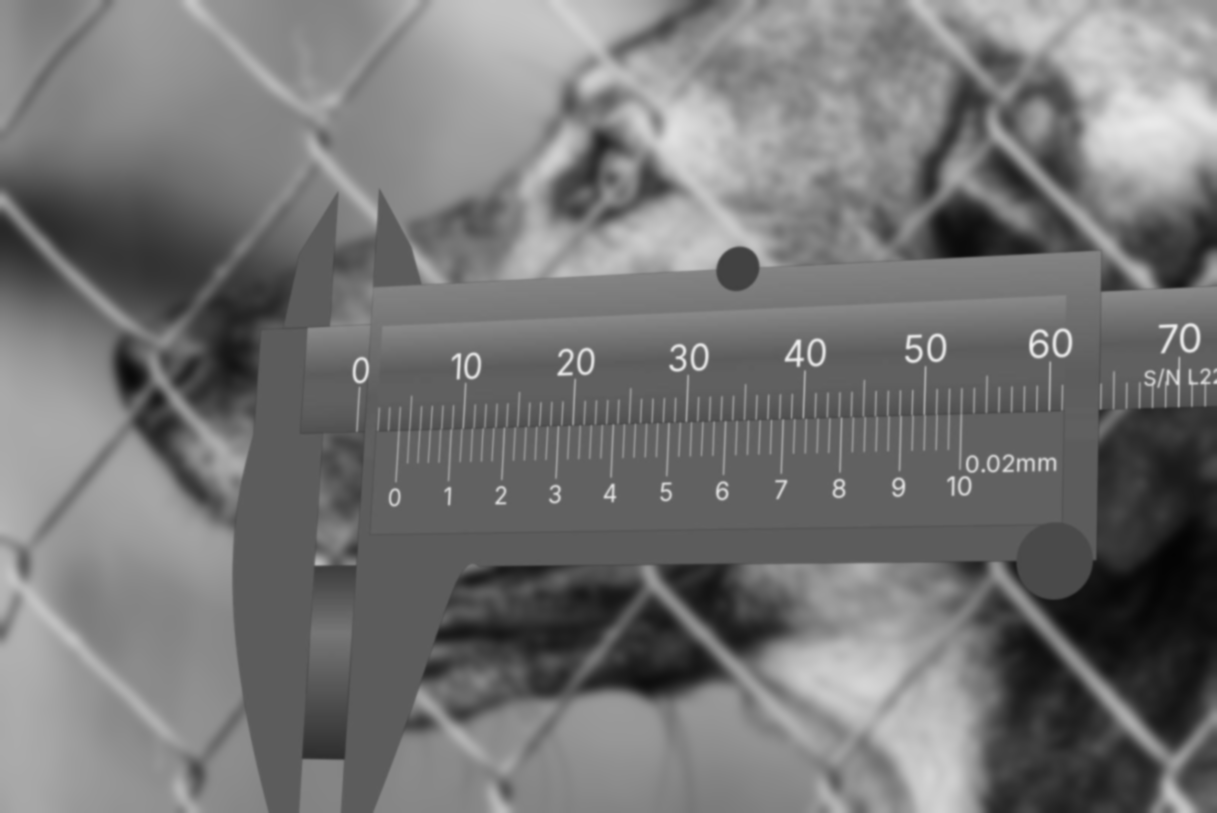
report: 4.0 (mm)
